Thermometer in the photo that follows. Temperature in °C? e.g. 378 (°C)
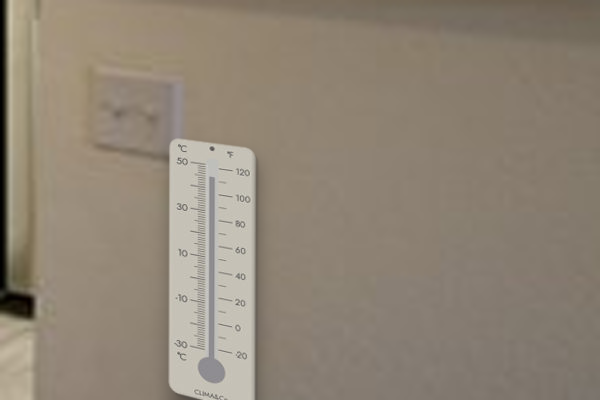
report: 45 (°C)
